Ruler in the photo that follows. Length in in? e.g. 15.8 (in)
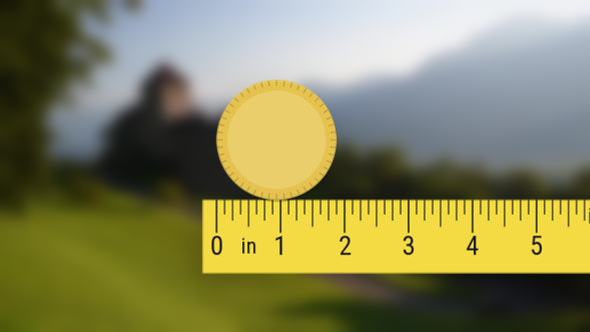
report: 1.875 (in)
